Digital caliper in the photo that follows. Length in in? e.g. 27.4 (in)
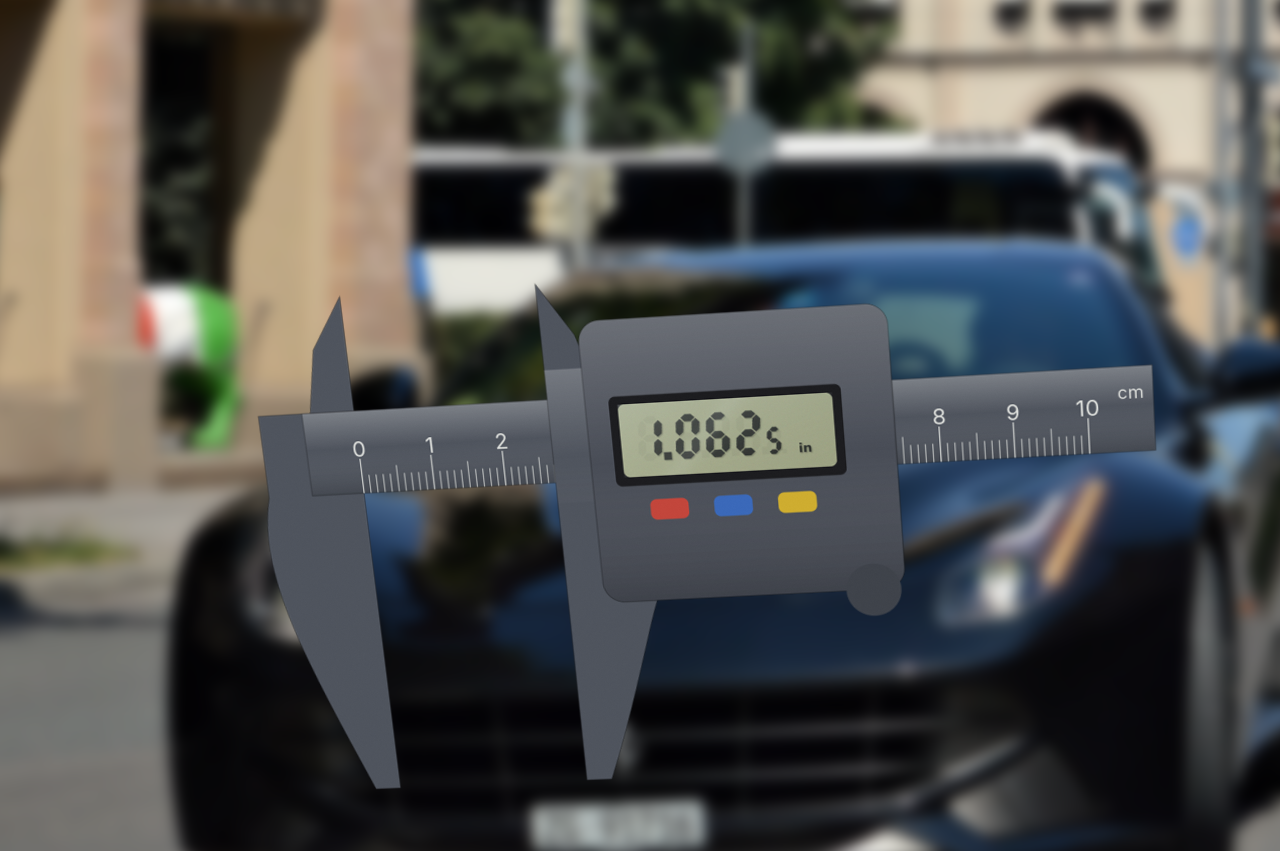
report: 1.0625 (in)
